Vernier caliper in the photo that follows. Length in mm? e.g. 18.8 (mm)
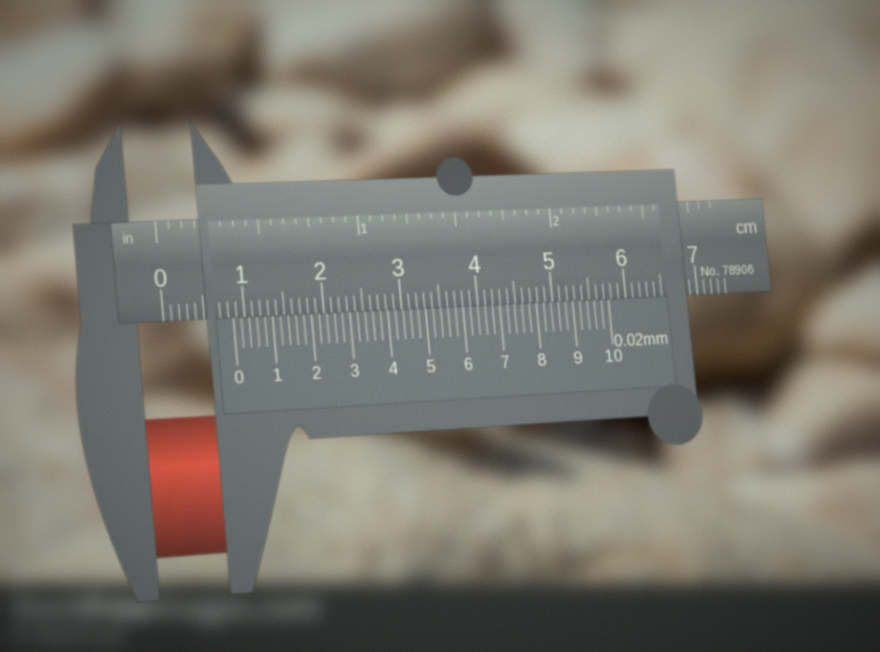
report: 8.6 (mm)
